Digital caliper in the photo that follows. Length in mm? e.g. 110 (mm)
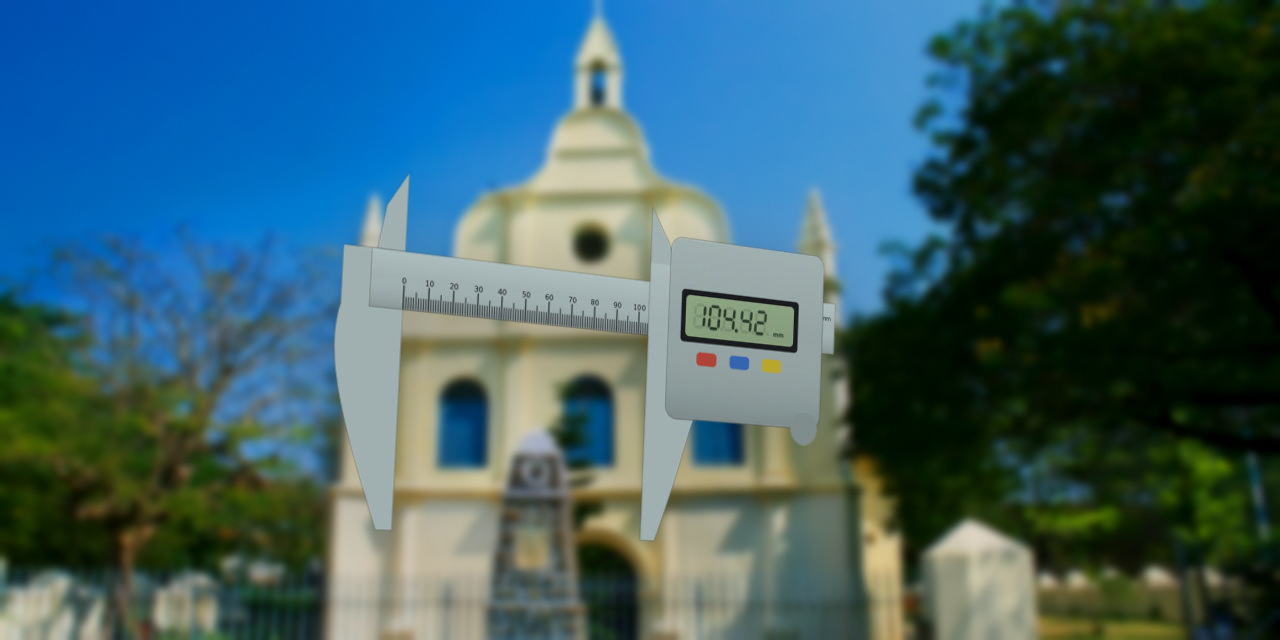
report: 104.42 (mm)
